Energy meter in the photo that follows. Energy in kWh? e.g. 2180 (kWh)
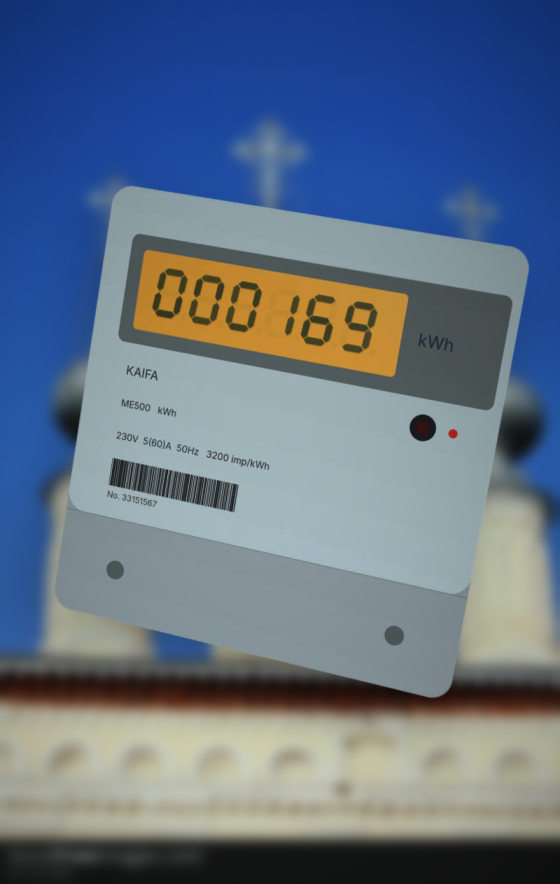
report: 169 (kWh)
